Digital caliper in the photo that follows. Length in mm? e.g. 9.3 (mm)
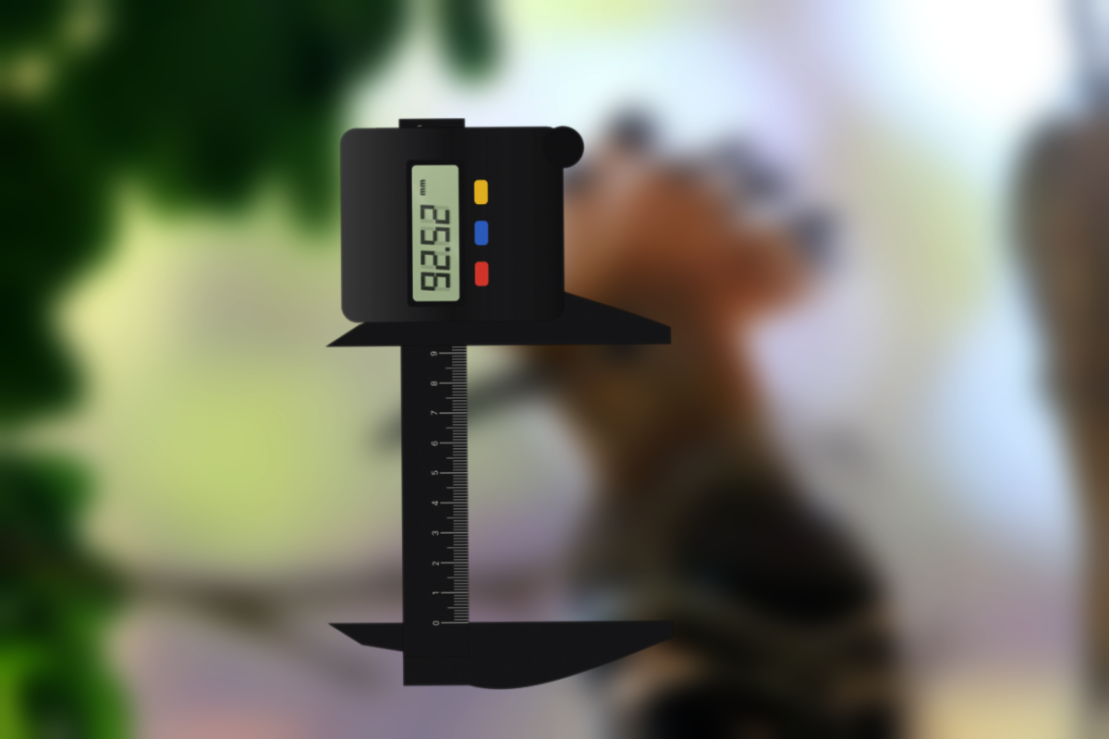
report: 92.52 (mm)
